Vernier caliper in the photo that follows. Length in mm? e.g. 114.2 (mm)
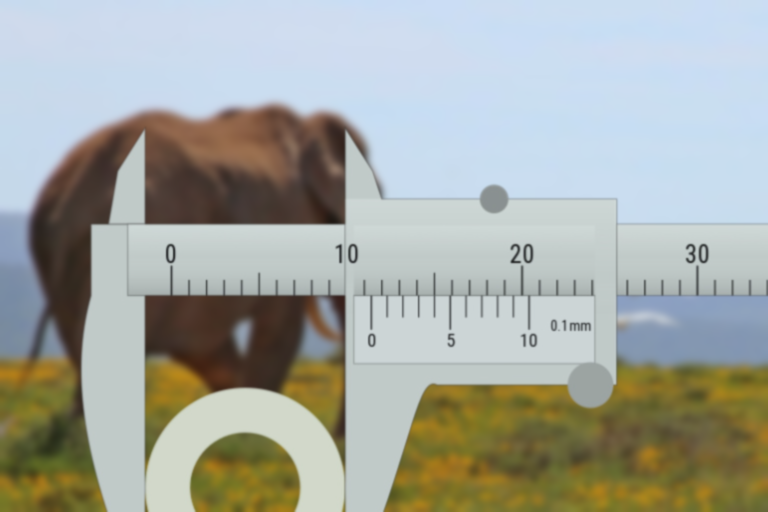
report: 11.4 (mm)
